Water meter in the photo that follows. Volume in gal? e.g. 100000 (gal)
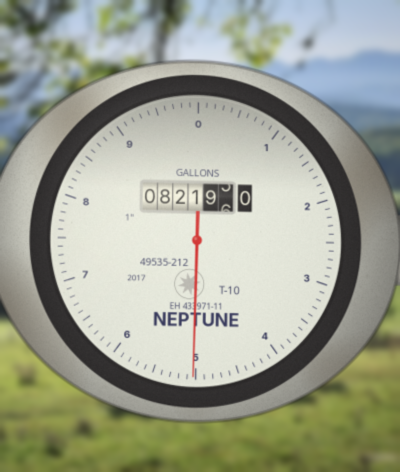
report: 821955.0 (gal)
